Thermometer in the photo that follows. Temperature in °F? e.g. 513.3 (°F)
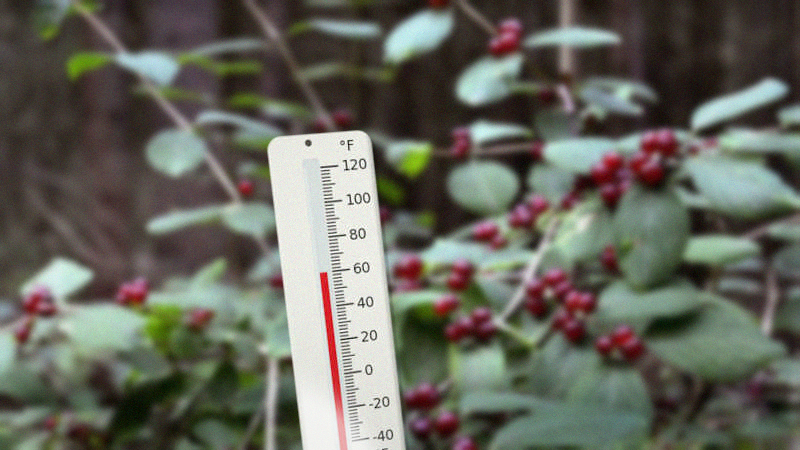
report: 60 (°F)
